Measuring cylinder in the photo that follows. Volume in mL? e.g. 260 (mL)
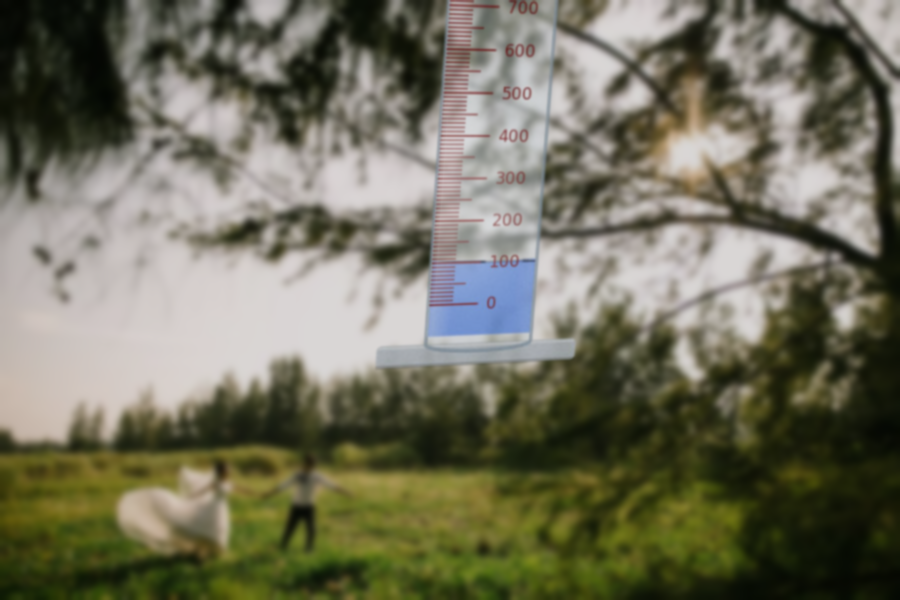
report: 100 (mL)
